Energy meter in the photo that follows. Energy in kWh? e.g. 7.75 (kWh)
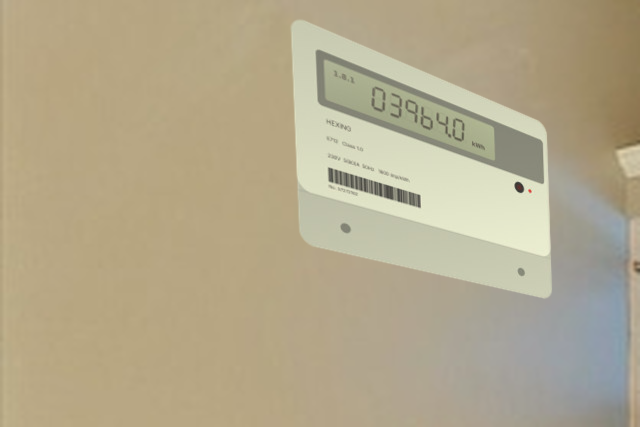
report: 3964.0 (kWh)
